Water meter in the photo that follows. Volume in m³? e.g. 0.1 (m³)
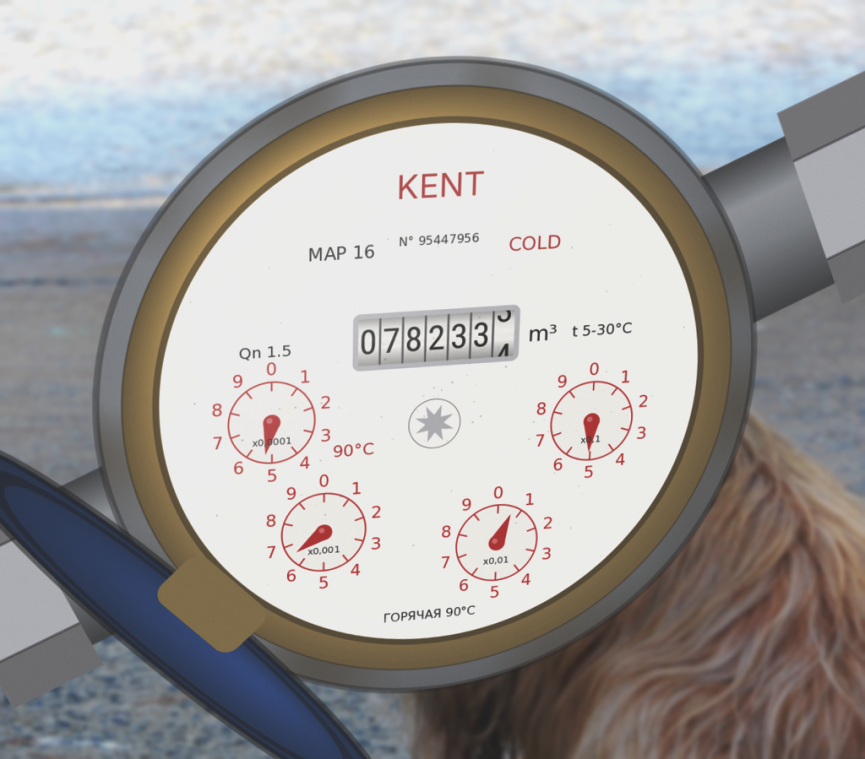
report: 782333.5065 (m³)
